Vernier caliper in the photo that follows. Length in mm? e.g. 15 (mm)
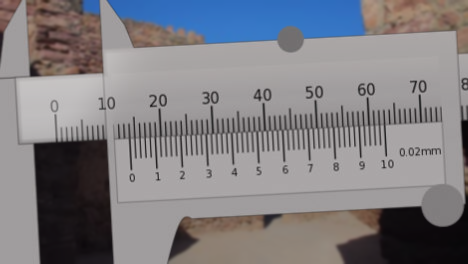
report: 14.0 (mm)
